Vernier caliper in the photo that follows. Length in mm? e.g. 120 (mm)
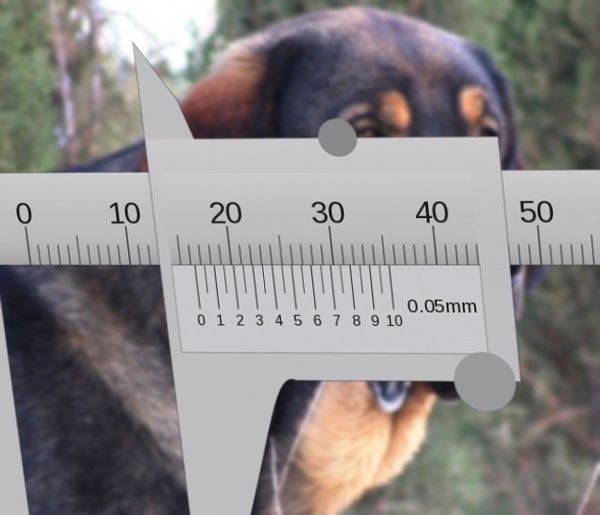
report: 16.4 (mm)
